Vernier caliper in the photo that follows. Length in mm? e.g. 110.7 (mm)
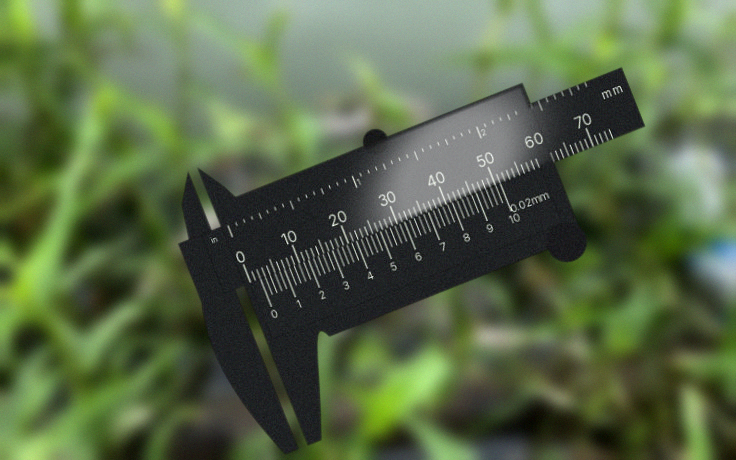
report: 2.0 (mm)
